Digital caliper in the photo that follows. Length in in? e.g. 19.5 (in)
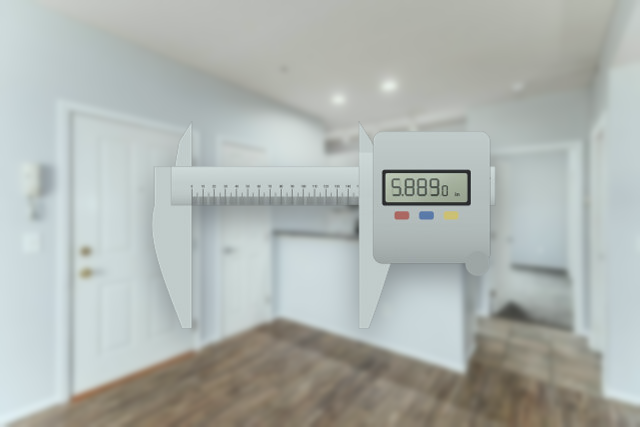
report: 5.8890 (in)
